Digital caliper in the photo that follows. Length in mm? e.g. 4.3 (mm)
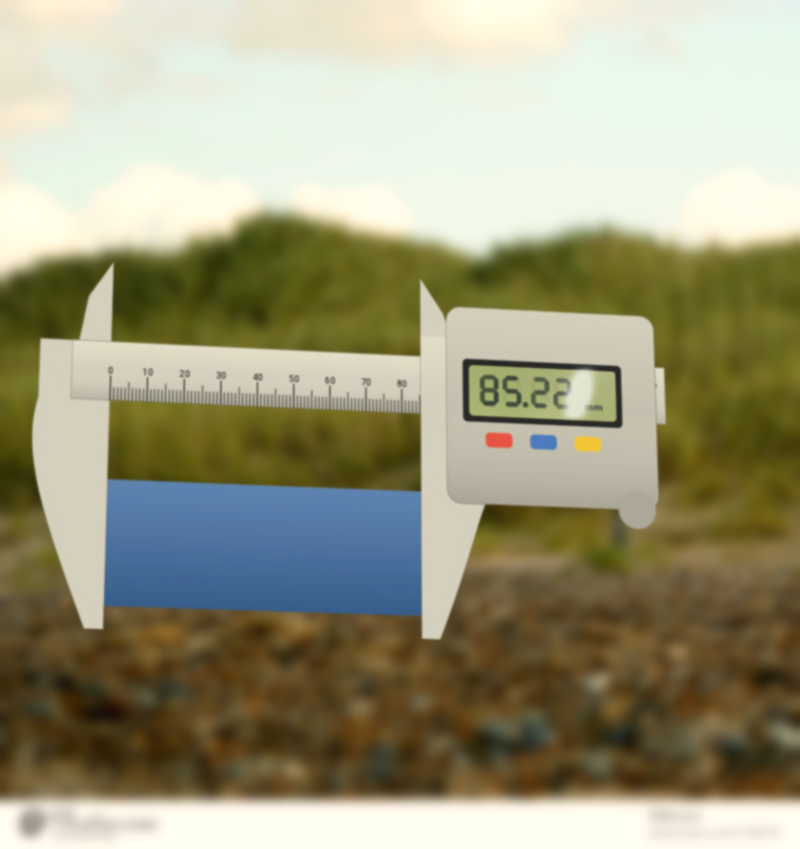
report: 85.22 (mm)
